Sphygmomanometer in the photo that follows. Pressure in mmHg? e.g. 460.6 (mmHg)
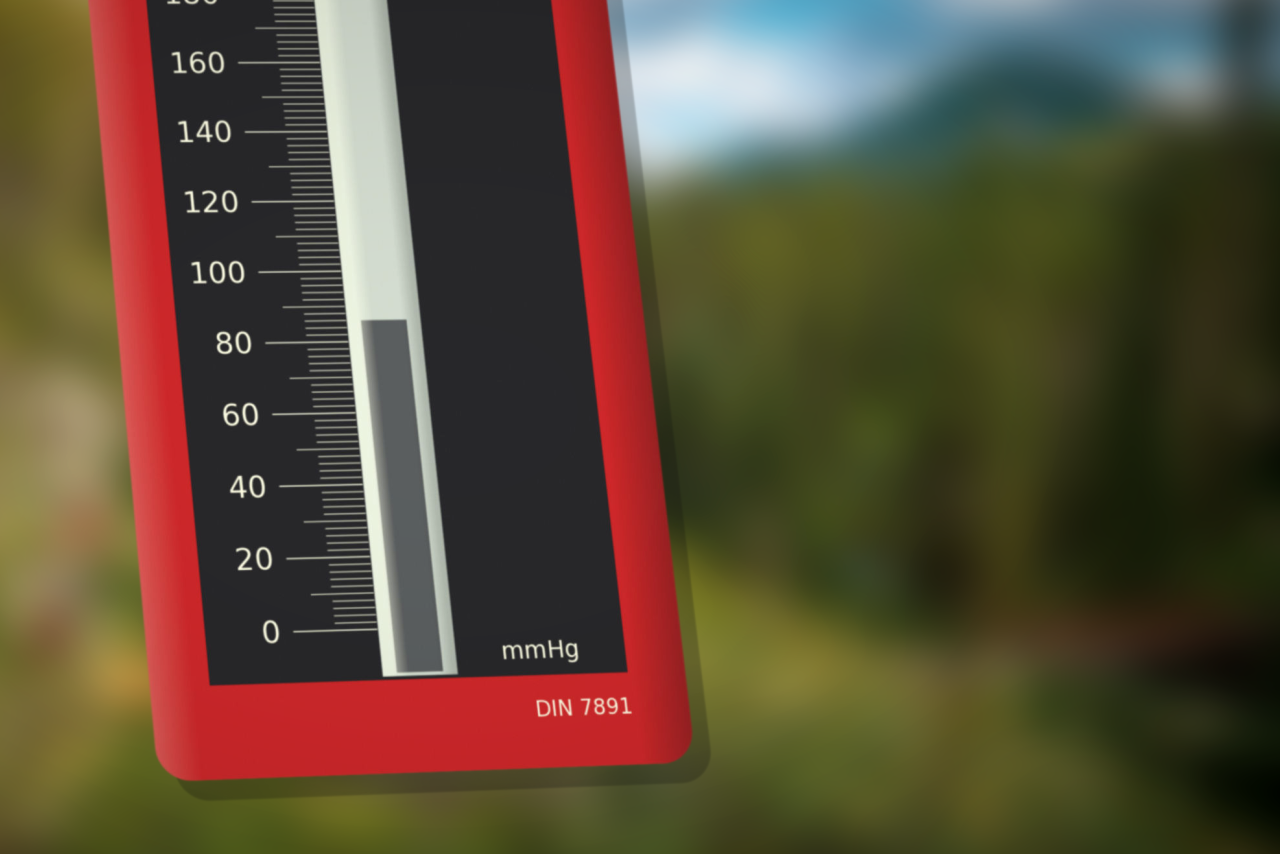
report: 86 (mmHg)
